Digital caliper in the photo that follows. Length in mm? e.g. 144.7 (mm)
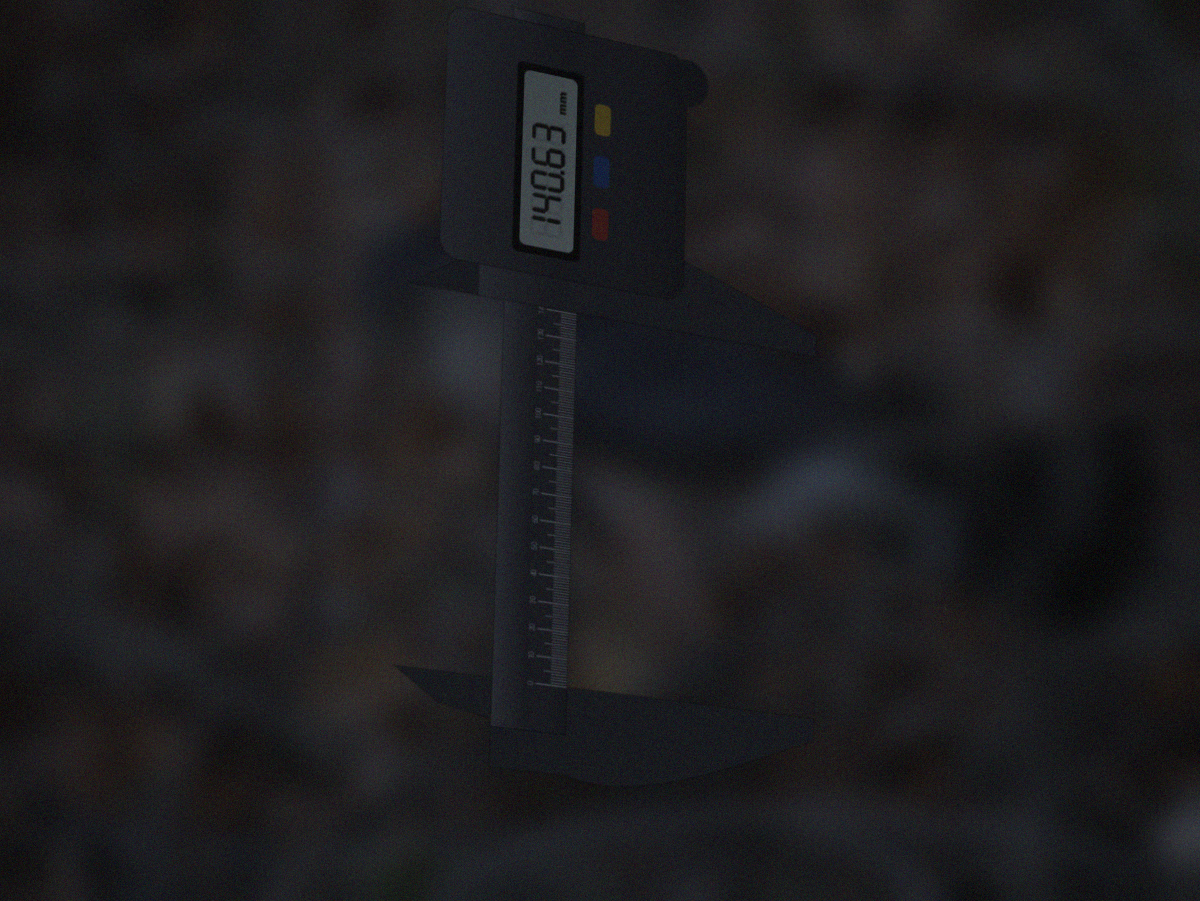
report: 140.63 (mm)
